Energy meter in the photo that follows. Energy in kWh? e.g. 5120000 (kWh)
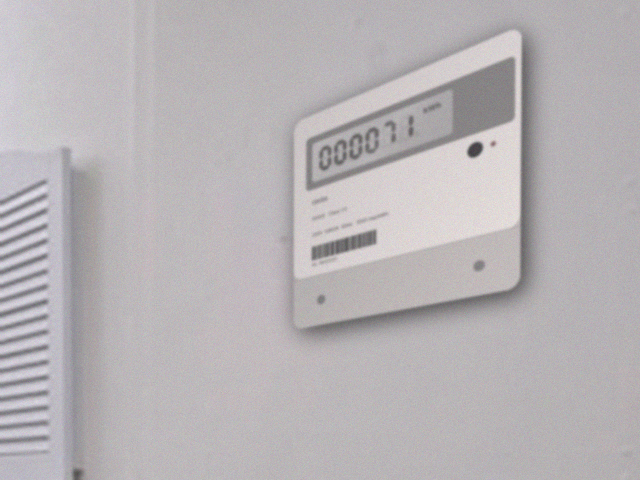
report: 71 (kWh)
